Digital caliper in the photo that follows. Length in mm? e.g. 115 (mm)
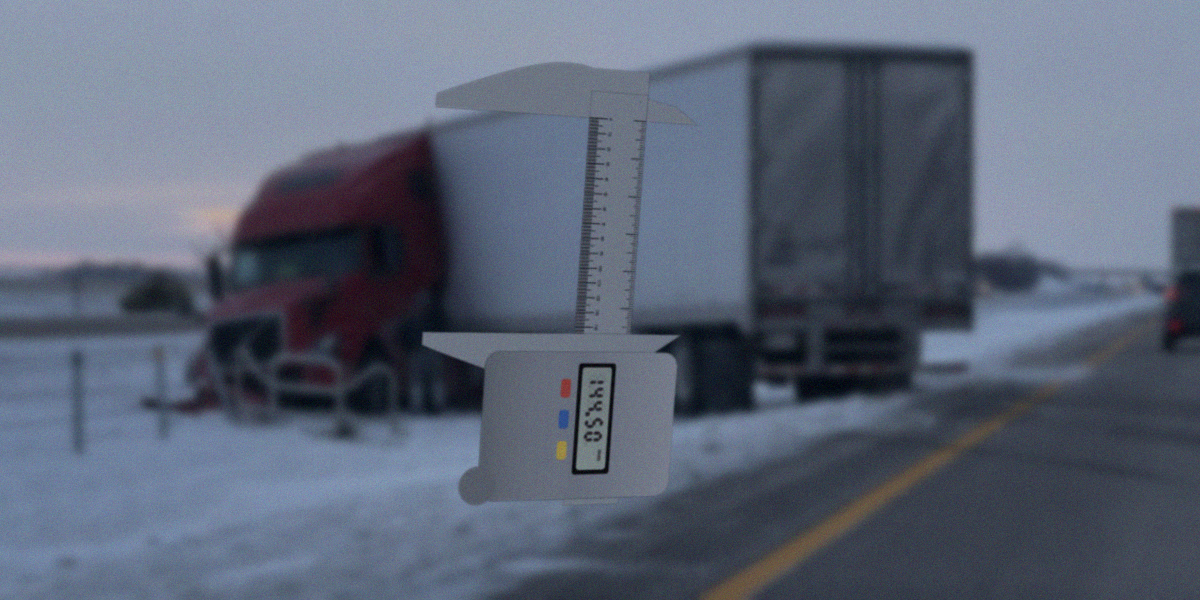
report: 144.50 (mm)
